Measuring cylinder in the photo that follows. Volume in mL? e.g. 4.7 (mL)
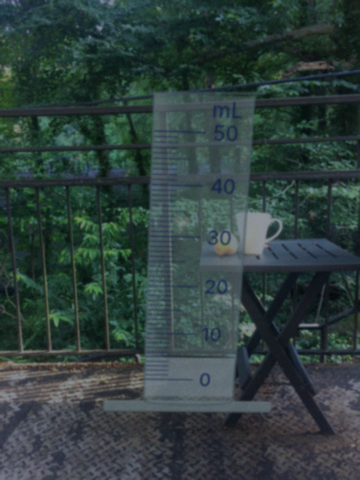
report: 5 (mL)
